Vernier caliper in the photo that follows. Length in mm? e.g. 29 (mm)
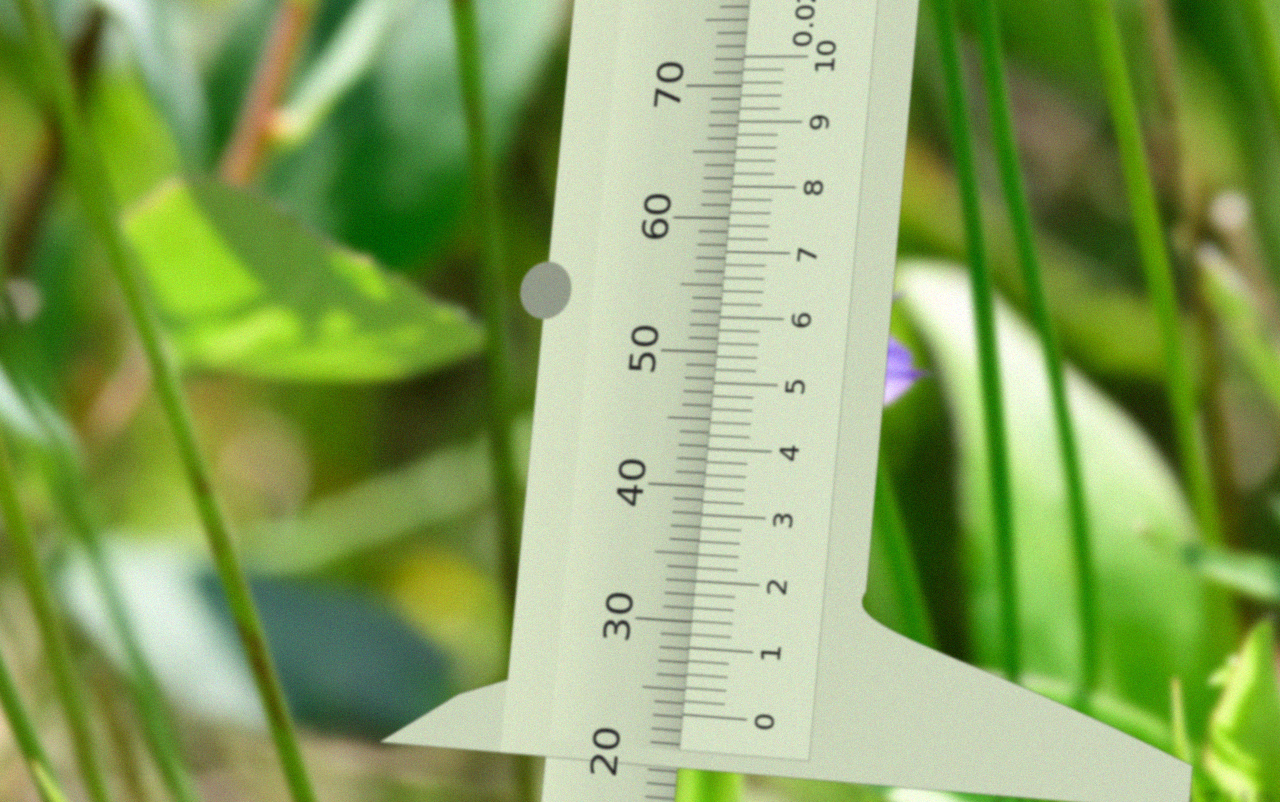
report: 23.2 (mm)
